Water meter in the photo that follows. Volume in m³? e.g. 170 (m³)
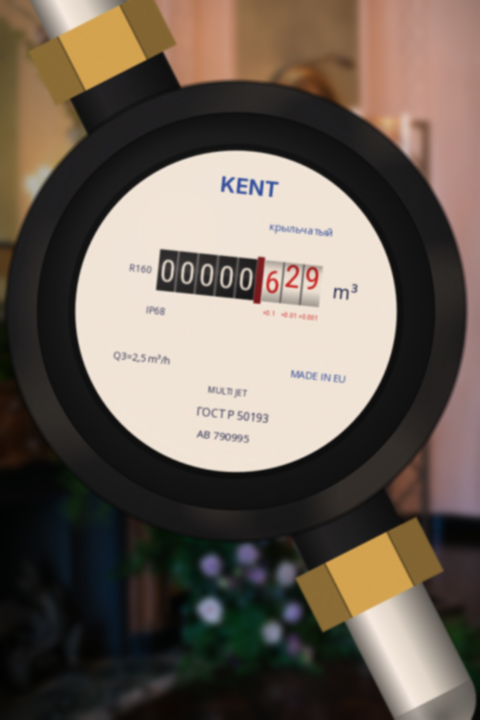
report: 0.629 (m³)
